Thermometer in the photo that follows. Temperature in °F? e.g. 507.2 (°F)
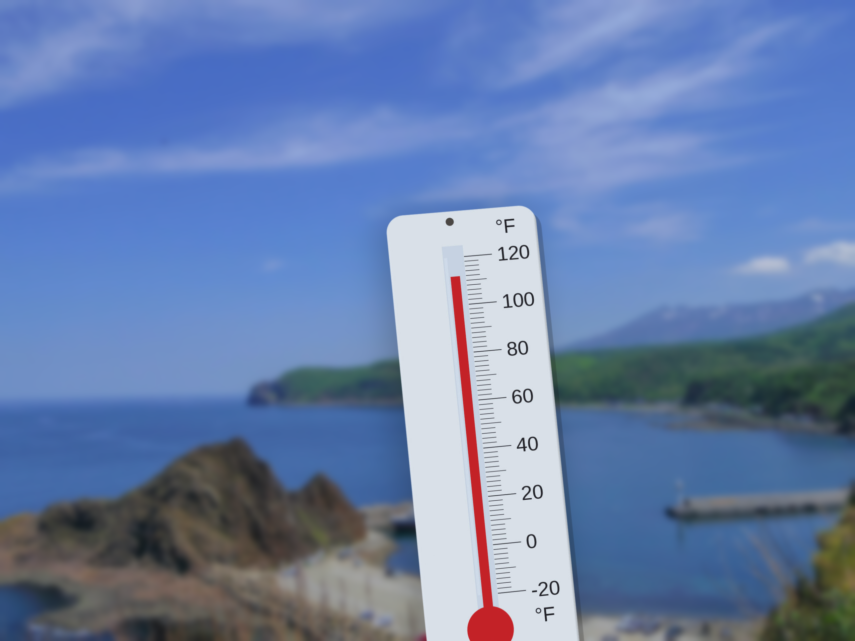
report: 112 (°F)
